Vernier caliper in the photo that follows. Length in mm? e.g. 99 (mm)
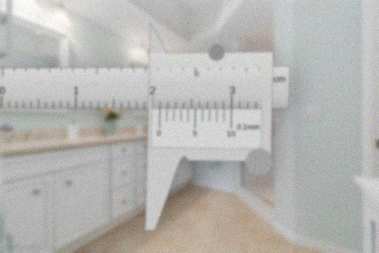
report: 21.0 (mm)
